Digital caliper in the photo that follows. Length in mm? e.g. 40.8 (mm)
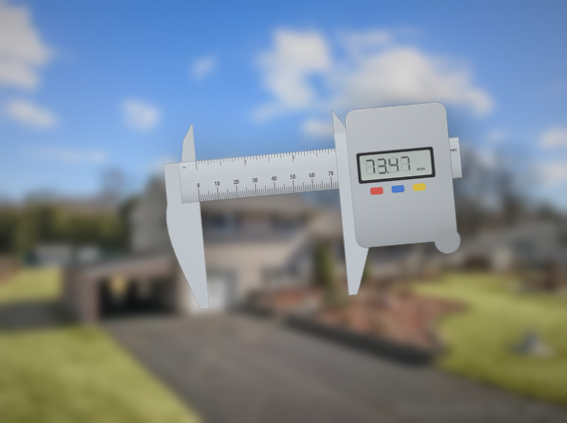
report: 73.47 (mm)
